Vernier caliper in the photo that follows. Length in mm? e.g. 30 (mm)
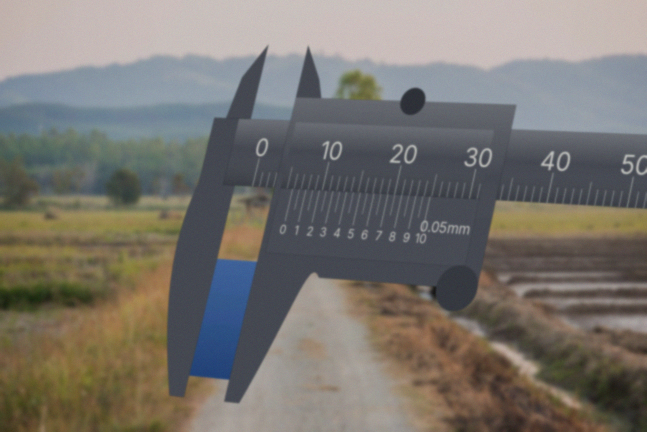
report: 5.8 (mm)
